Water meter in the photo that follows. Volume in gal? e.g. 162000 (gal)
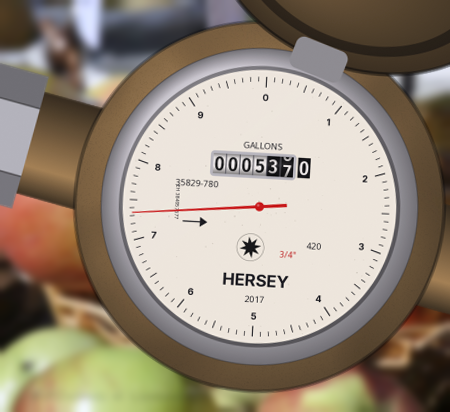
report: 5367.3 (gal)
